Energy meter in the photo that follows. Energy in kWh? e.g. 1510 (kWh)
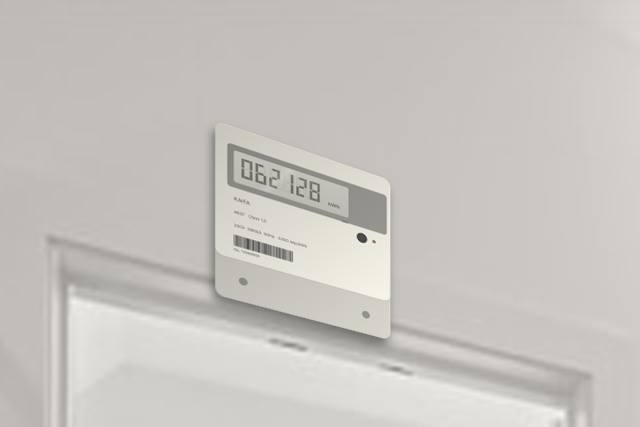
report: 62128 (kWh)
